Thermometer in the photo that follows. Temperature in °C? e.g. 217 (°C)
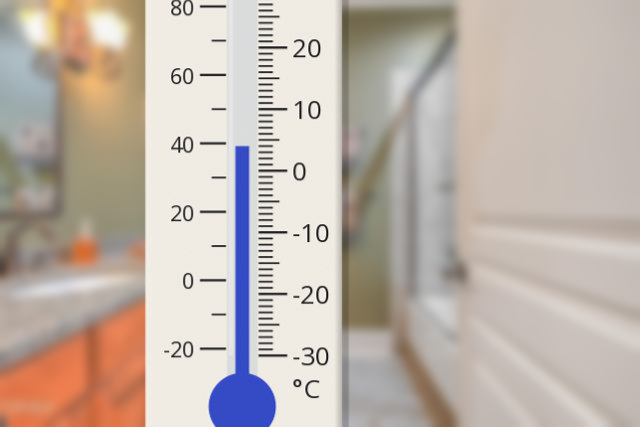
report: 4 (°C)
